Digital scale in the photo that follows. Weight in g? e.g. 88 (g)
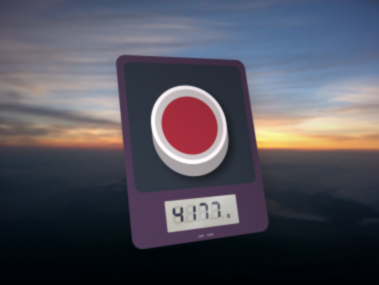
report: 4177 (g)
